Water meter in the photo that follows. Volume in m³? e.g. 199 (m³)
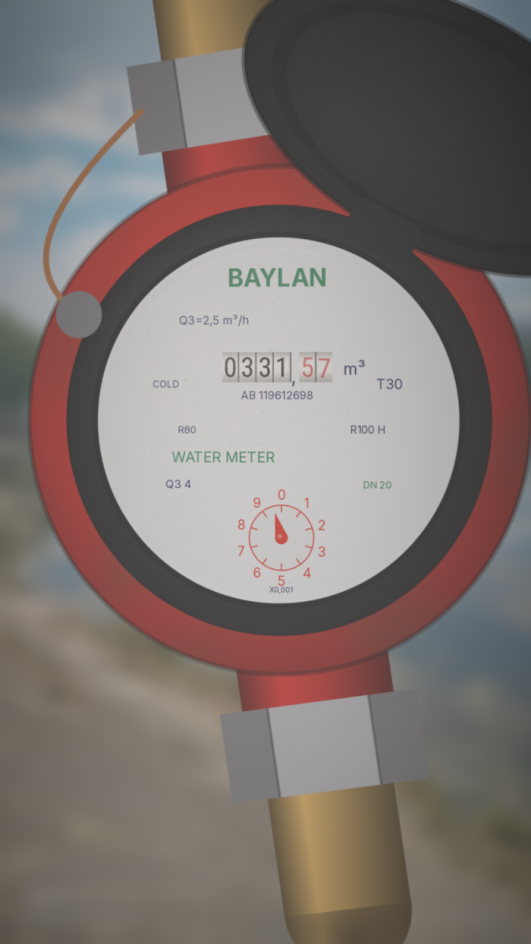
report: 331.569 (m³)
